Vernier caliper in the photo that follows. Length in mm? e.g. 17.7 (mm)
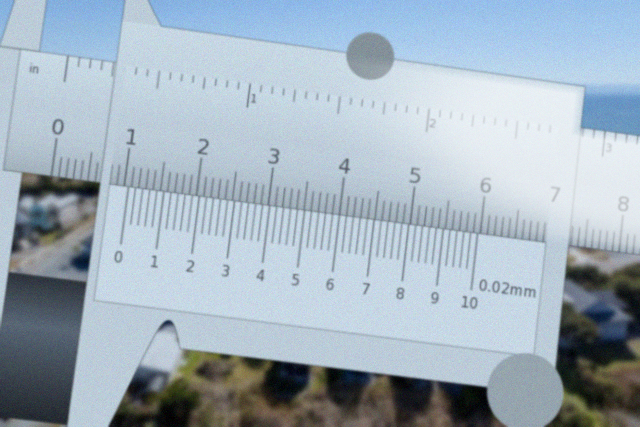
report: 10.6 (mm)
